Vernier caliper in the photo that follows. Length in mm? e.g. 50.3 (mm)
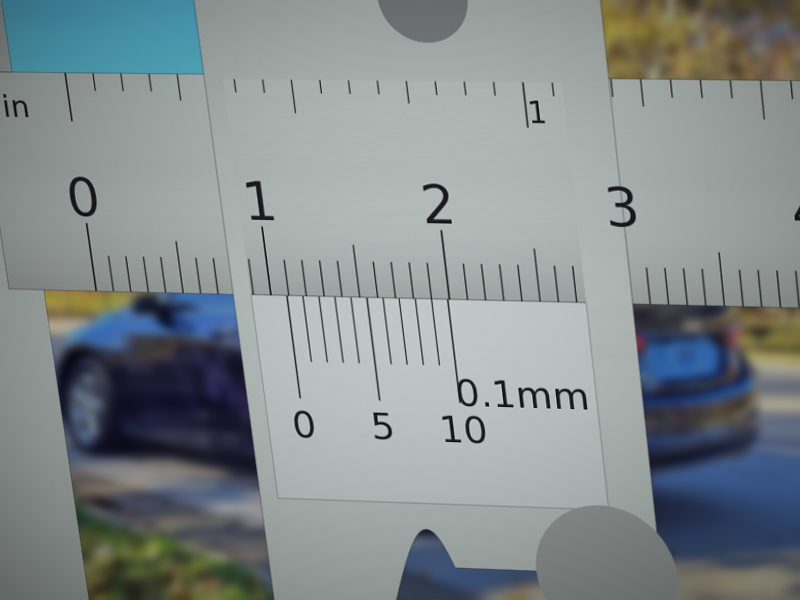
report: 10.9 (mm)
